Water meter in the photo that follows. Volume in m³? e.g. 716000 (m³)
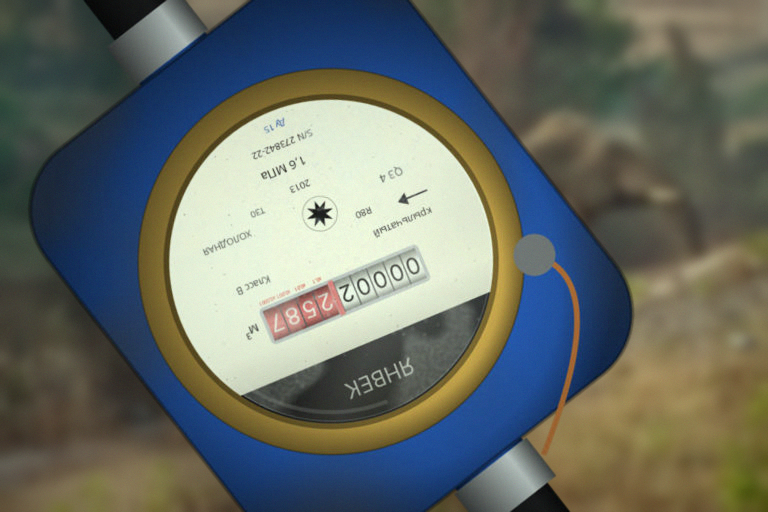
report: 2.2587 (m³)
